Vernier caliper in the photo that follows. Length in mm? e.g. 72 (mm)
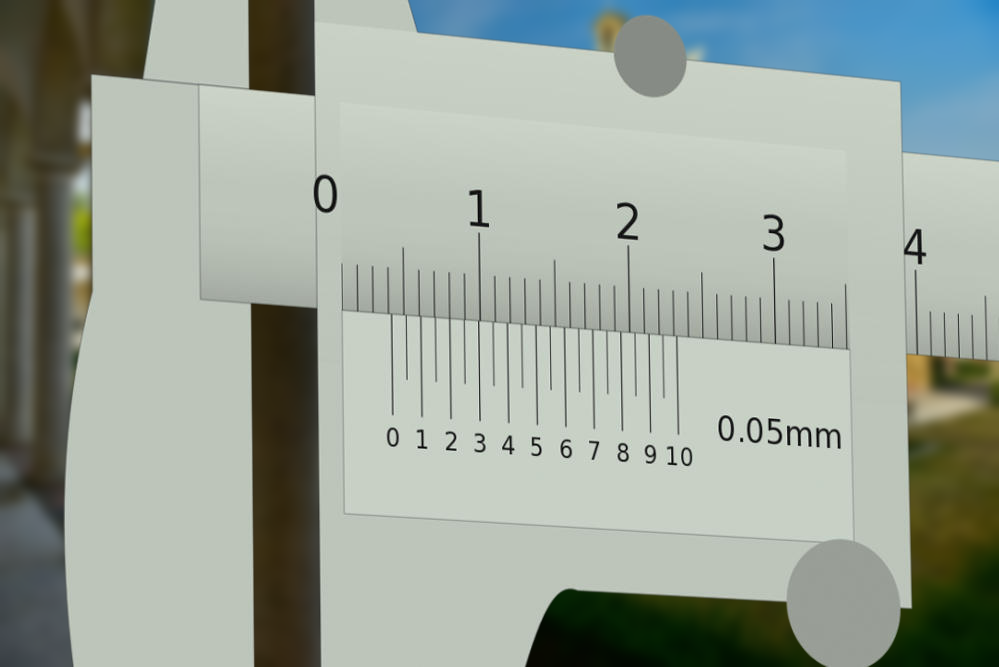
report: 4.2 (mm)
